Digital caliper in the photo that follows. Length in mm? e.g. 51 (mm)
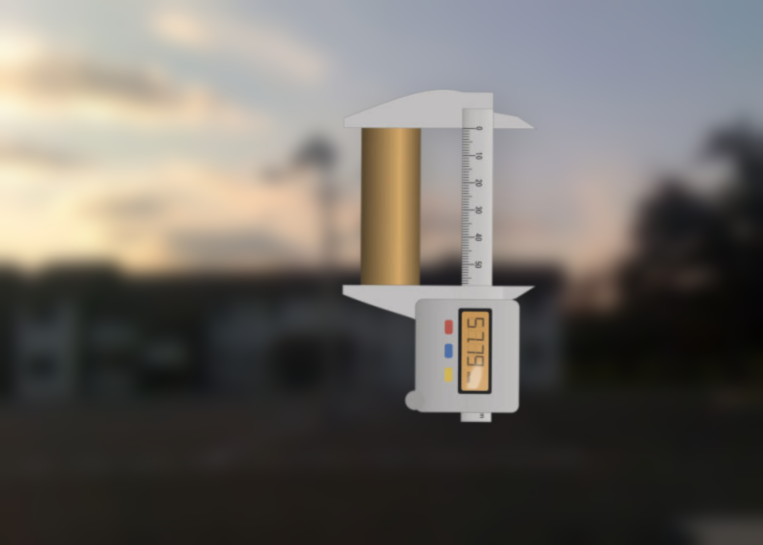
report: 57.79 (mm)
